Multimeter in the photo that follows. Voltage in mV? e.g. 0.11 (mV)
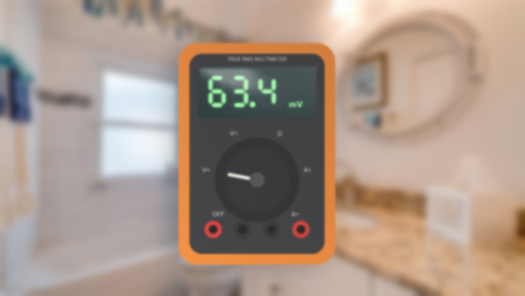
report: 63.4 (mV)
